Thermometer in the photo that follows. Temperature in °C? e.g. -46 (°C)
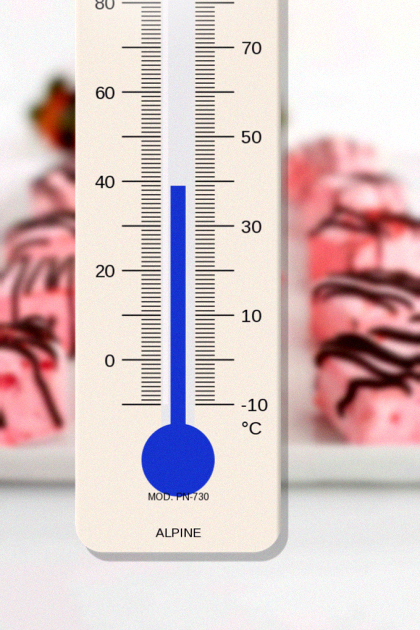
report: 39 (°C)
